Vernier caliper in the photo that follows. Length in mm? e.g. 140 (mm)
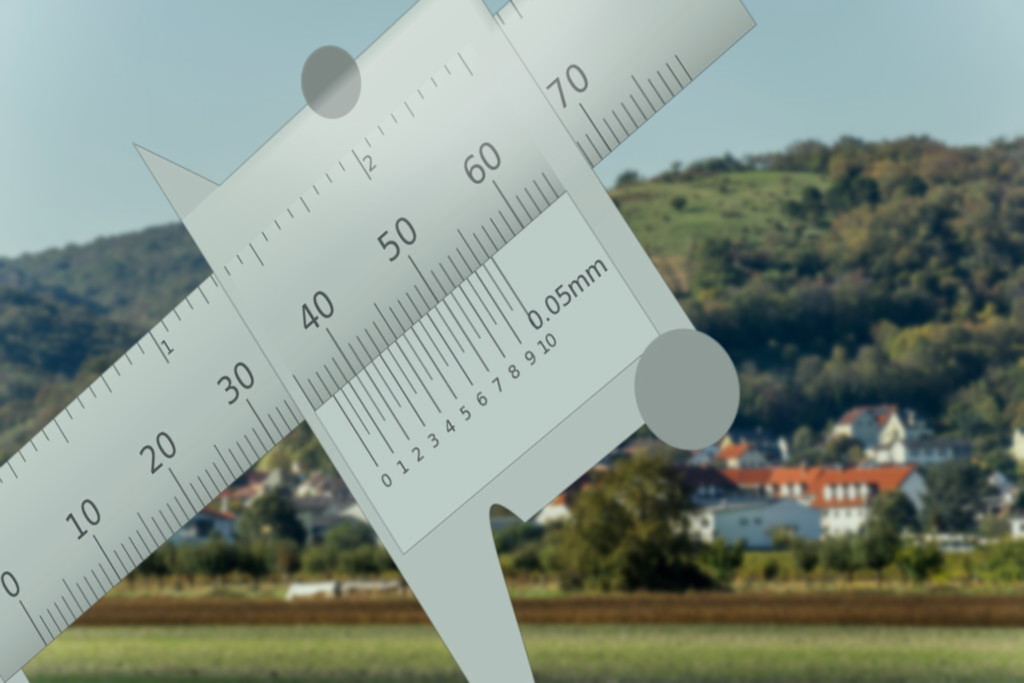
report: 37.2 (mm)
